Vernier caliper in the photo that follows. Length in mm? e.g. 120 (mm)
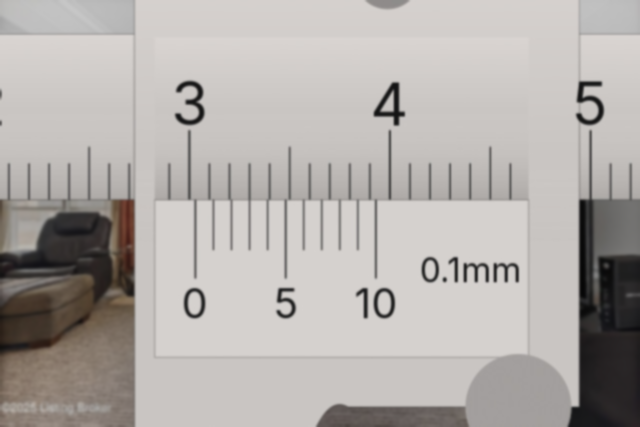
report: 30.3 (mm)
